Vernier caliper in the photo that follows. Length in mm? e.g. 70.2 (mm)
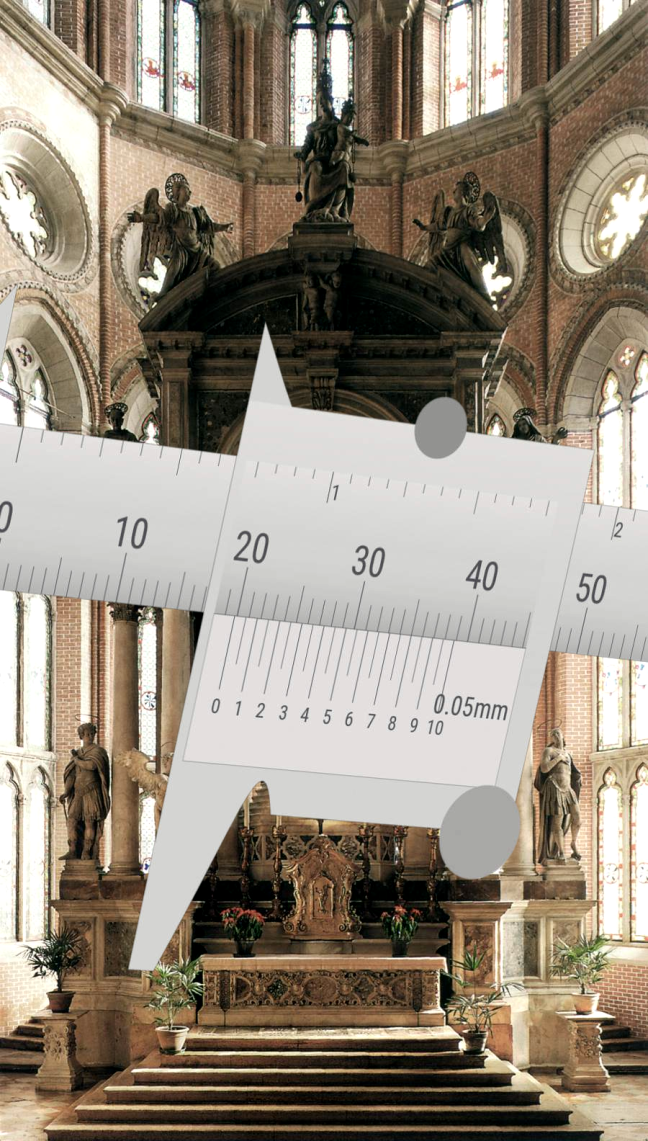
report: 19.8 (mm)
